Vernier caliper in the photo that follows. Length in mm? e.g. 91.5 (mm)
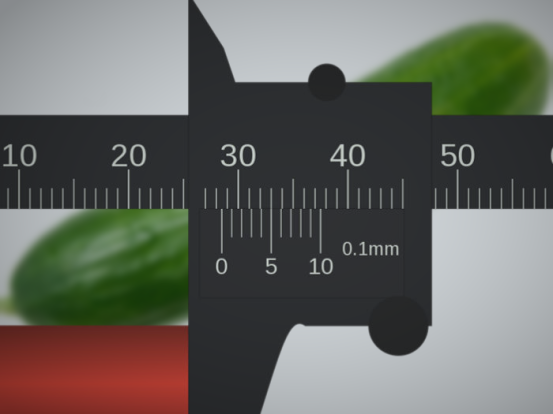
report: 28.5 (mm)
